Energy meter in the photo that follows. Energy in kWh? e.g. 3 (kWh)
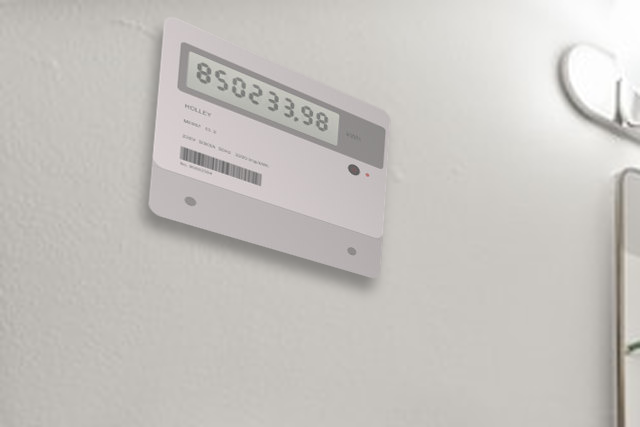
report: 850233.98 (kWh)
